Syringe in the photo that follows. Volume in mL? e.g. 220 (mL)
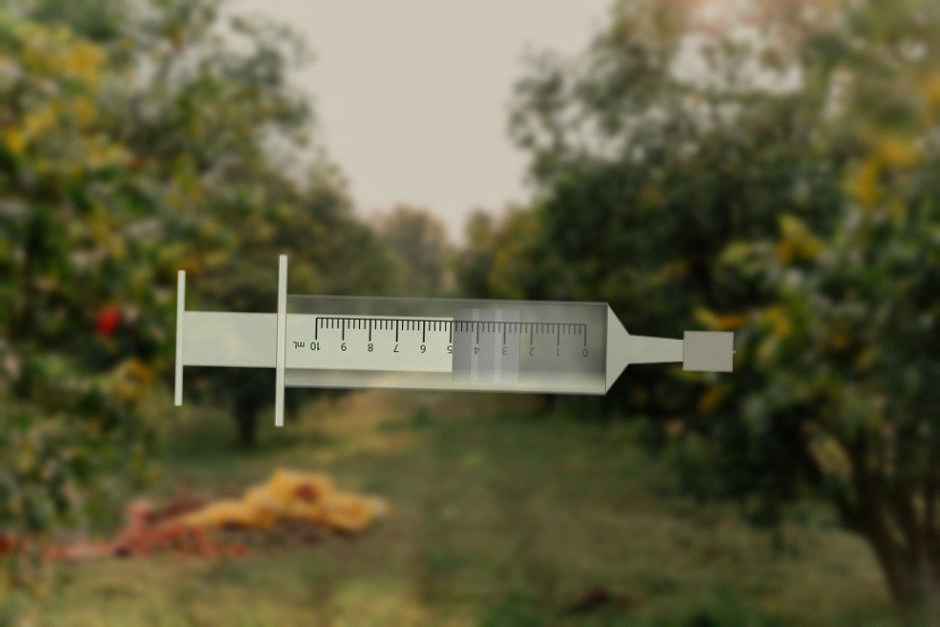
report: 2.4 (mL)
